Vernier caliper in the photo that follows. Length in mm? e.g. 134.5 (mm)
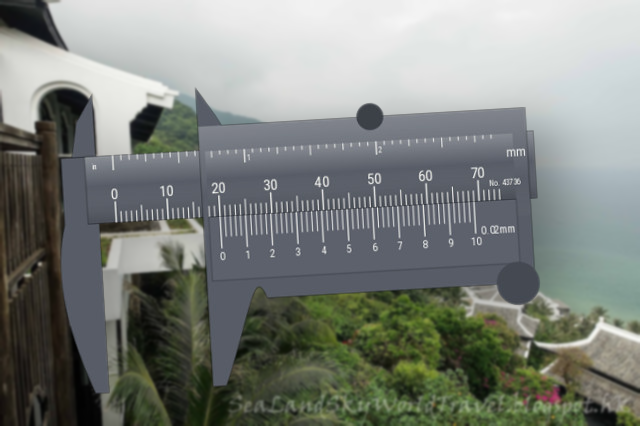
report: 20.0 (mm)
